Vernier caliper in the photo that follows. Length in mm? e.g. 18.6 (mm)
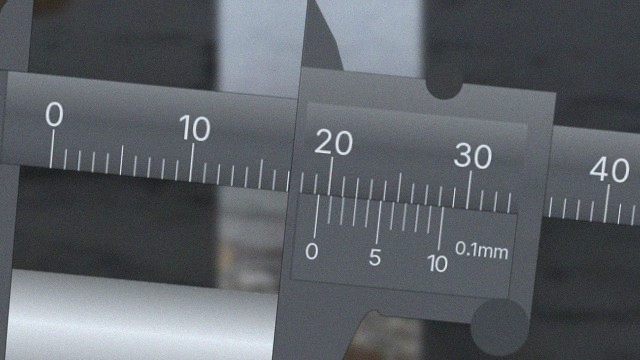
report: 19.3 (mm)
